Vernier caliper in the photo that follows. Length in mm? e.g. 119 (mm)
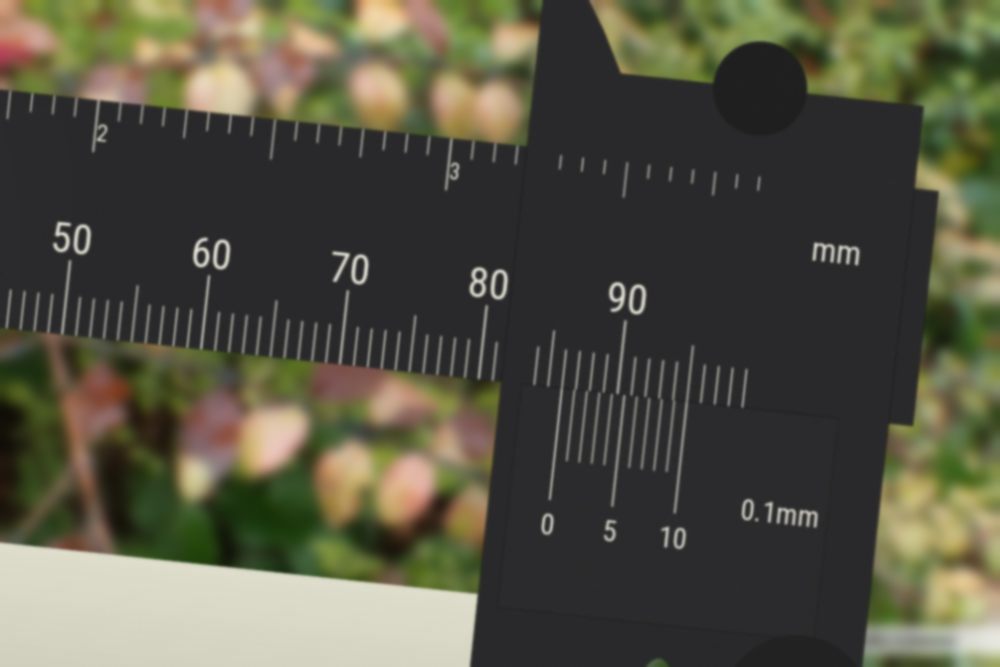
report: 86.0 (mm)
